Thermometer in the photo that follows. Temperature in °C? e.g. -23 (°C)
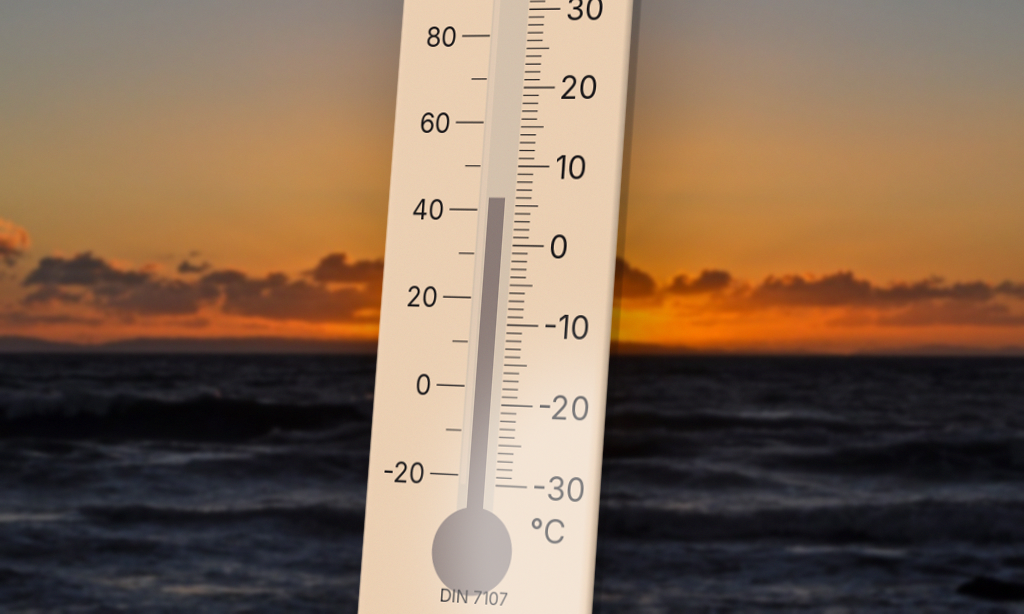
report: 6 (°C)
